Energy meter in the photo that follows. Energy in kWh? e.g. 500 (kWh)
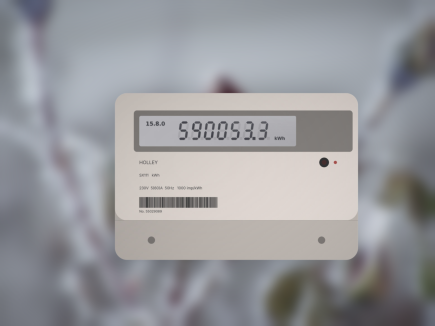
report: 590053.3 (kWh)
